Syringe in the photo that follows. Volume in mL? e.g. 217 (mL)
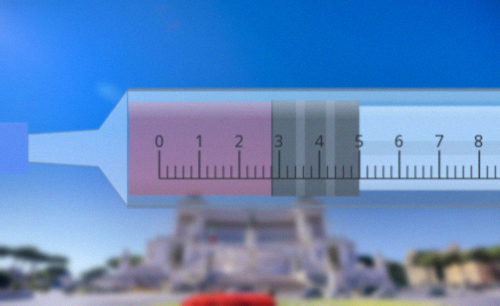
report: 2.8 (mL)
